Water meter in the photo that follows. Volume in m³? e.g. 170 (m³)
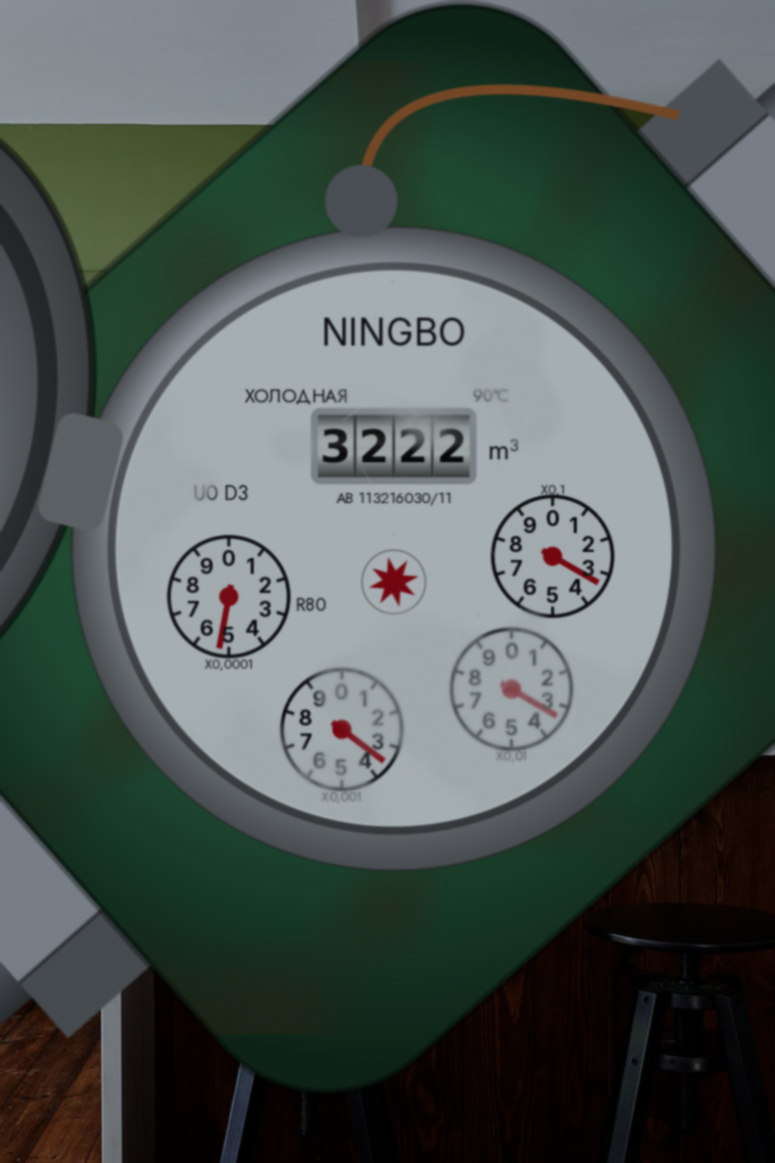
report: 3222.3335 (m³)
